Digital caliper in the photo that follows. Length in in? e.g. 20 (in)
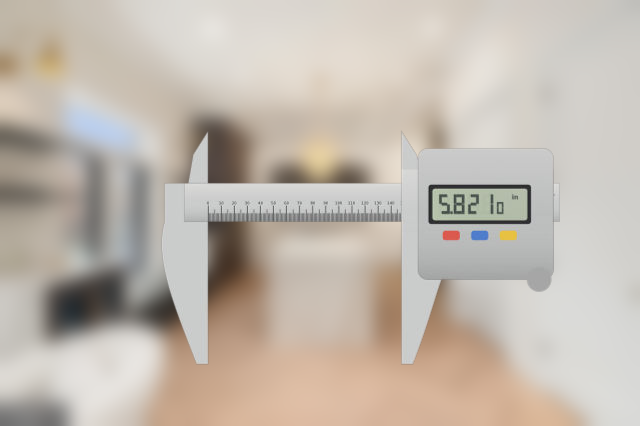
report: 5.8210 (in)
